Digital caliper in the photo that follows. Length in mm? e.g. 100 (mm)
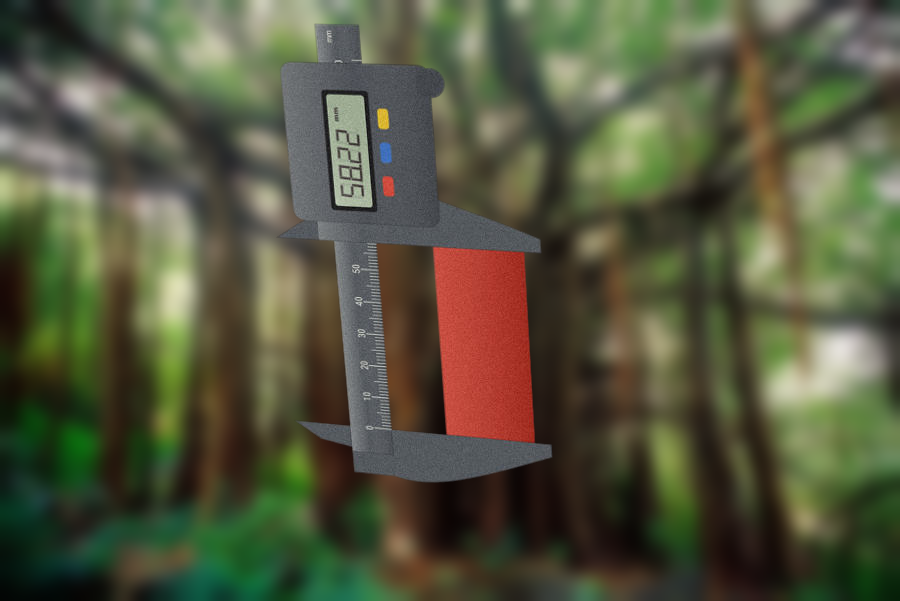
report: 58.22 (mm)
